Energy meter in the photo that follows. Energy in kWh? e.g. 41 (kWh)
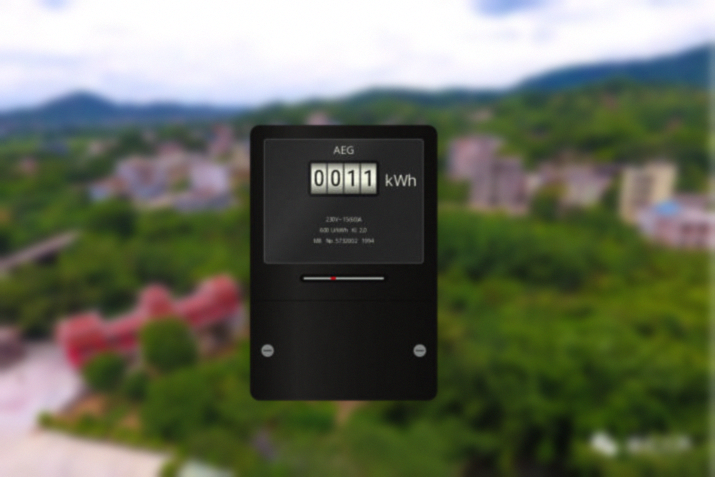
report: 11 (kWh)
